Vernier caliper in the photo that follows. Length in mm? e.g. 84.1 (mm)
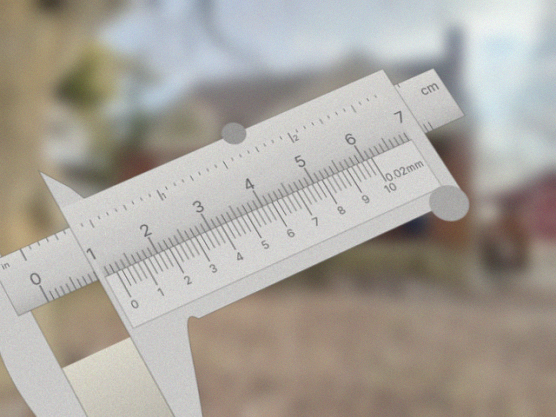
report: 12.4 (mm)
